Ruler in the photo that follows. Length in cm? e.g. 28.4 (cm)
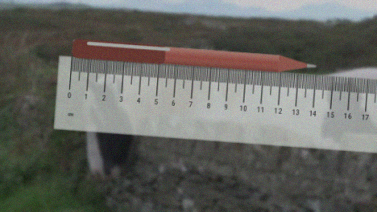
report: 14 (cm)
